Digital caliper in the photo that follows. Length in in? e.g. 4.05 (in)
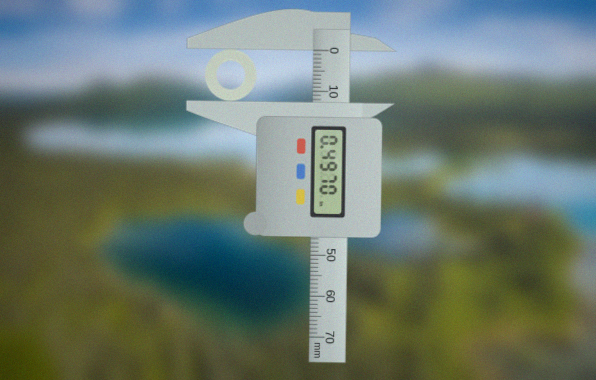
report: 0.4970 (in)
